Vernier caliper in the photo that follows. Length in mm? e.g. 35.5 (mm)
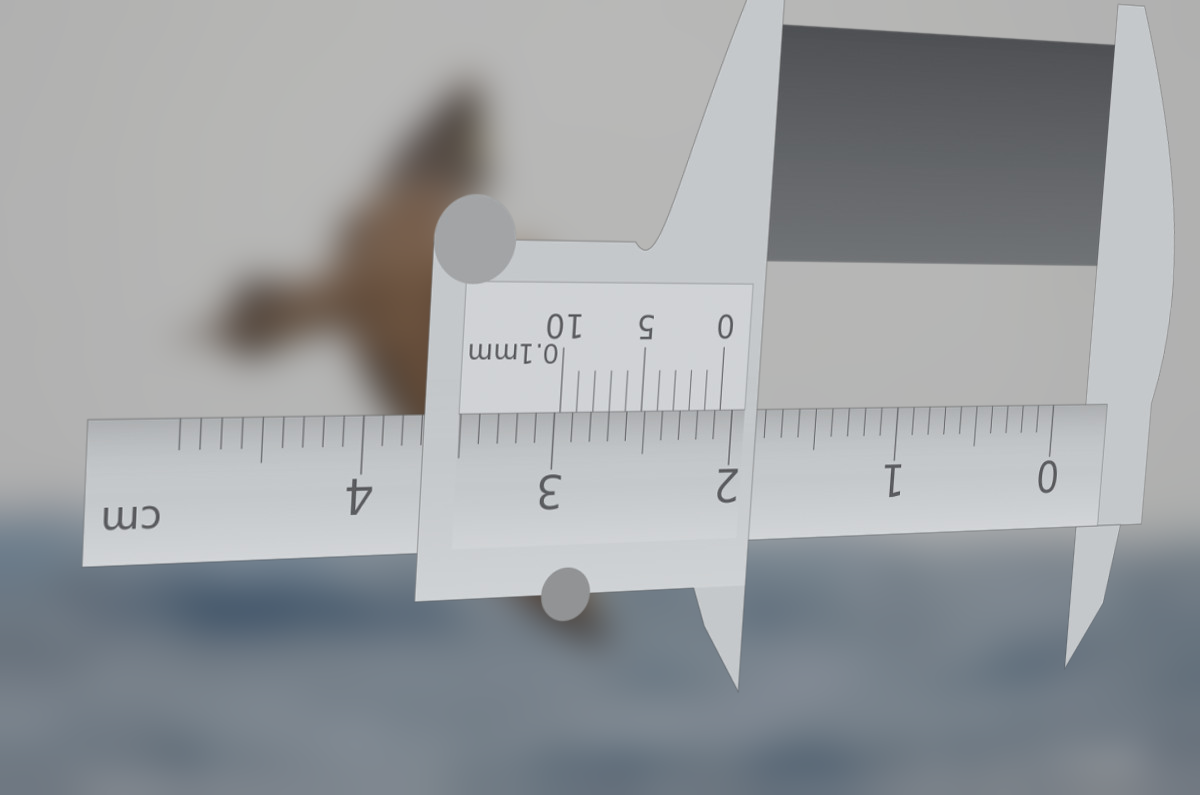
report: 20.7 (mm)
